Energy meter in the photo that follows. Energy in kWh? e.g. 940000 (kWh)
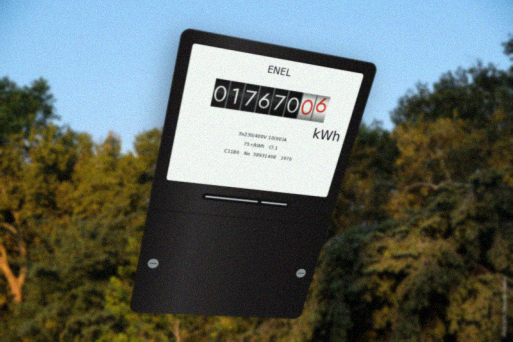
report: 17670.06 (kWh)
